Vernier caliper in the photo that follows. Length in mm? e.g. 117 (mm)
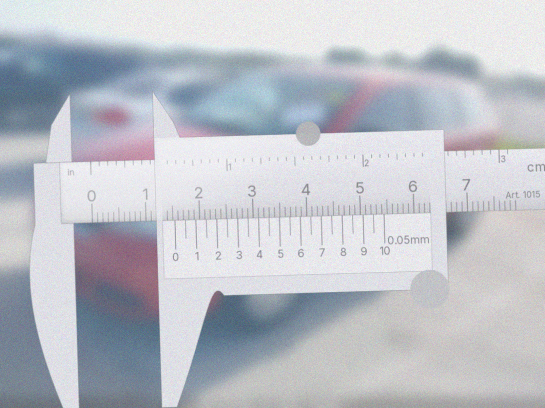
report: 15.4 (mm)
